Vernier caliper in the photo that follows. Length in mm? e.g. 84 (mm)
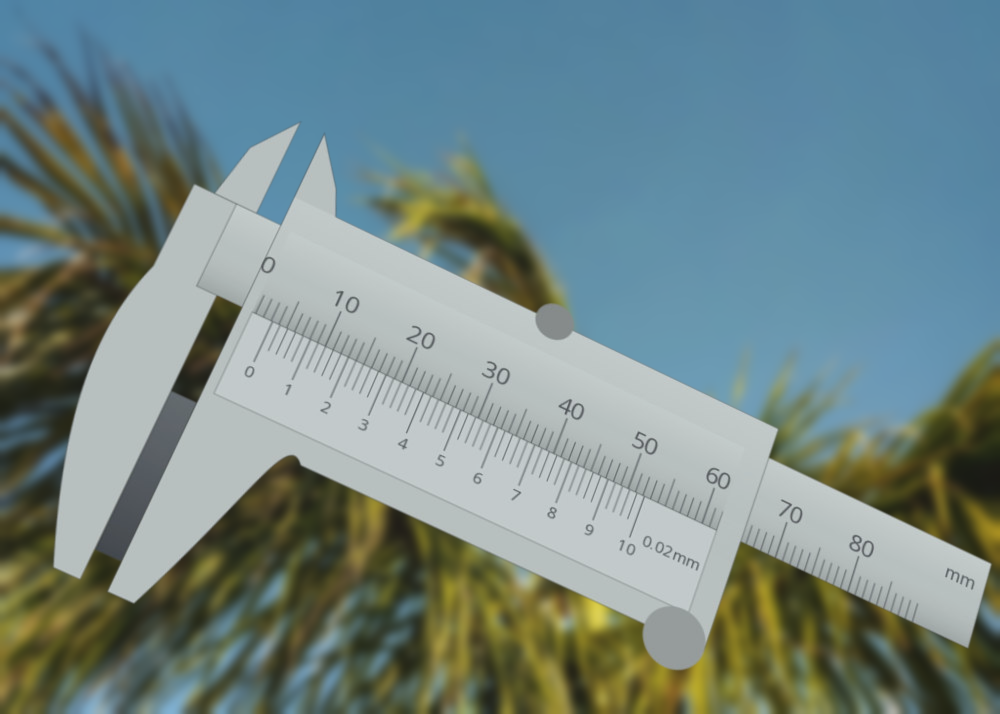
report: 3.2 (mm)
